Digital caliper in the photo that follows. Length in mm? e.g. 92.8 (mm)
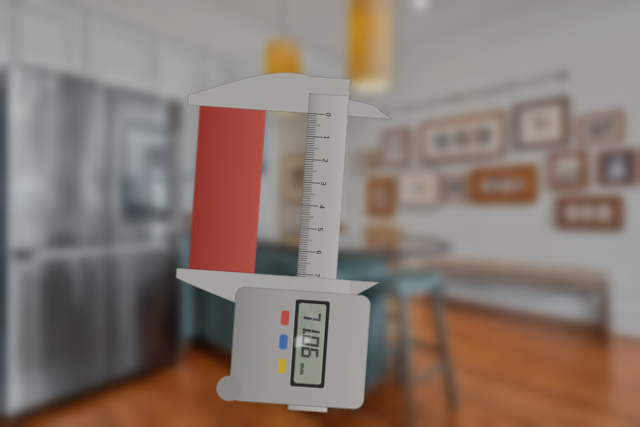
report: 71.06 (mm)
